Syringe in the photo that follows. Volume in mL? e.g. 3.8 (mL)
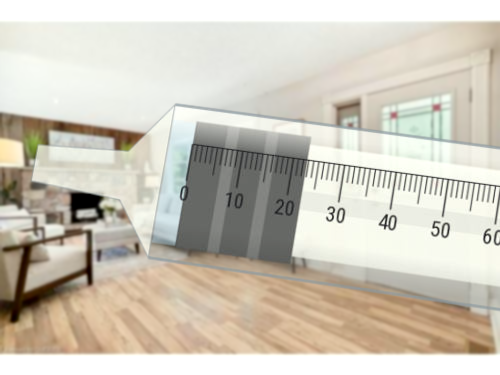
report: 0 (mL)
